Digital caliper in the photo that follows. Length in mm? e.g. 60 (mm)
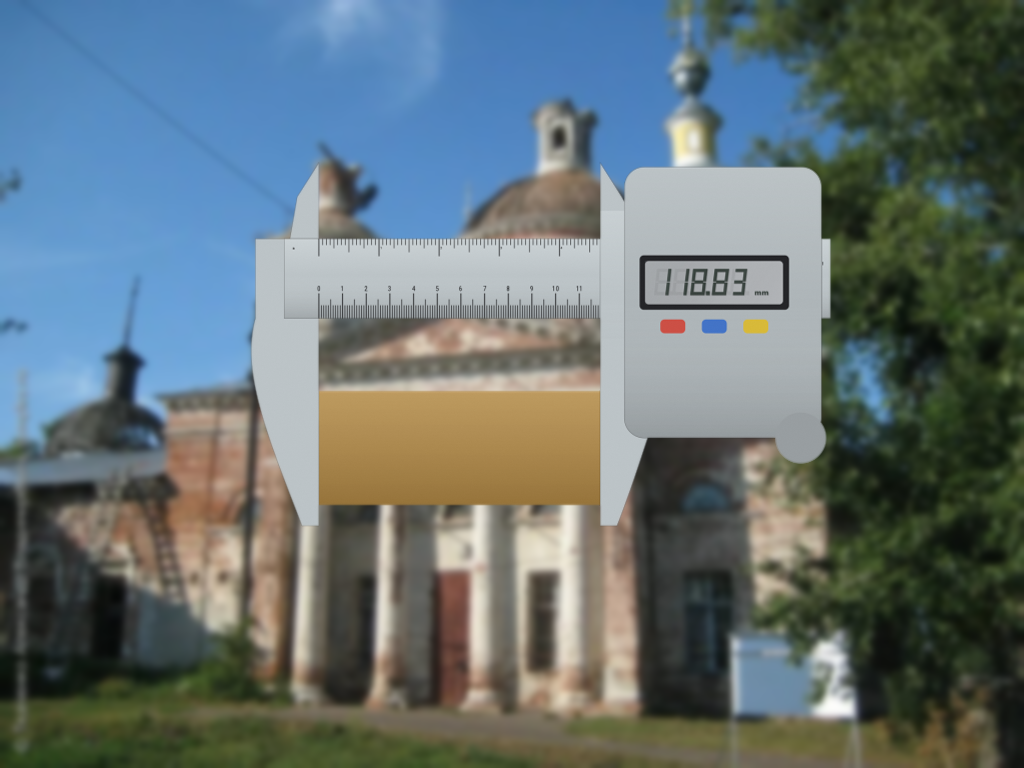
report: 118.83 (mm)
